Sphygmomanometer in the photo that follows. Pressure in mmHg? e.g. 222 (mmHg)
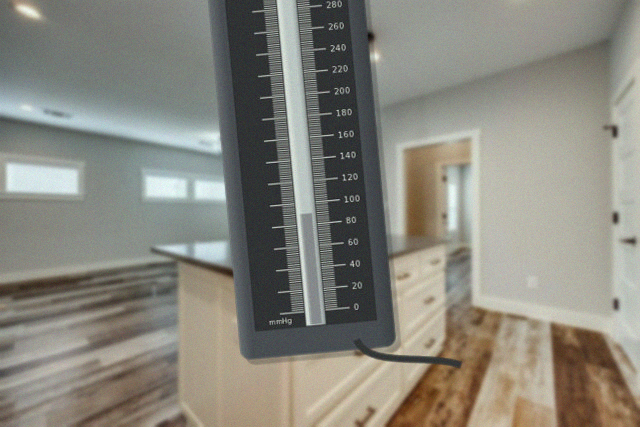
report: 90 (mmHg)
